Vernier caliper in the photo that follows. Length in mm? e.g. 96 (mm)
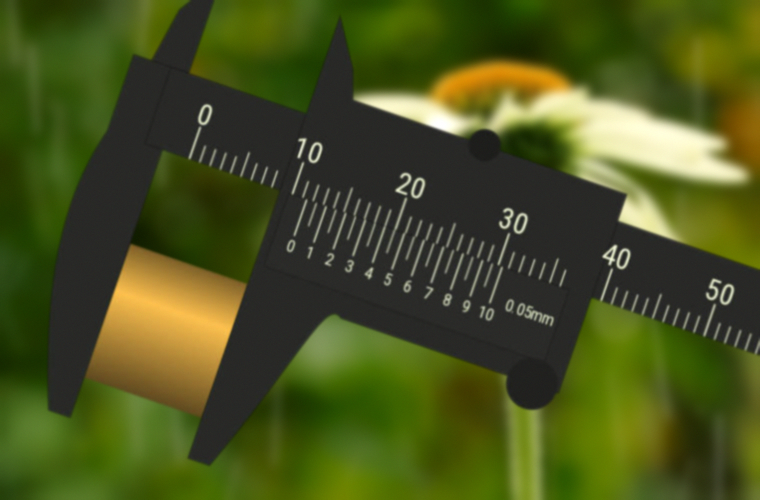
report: 11.4 (mm)
